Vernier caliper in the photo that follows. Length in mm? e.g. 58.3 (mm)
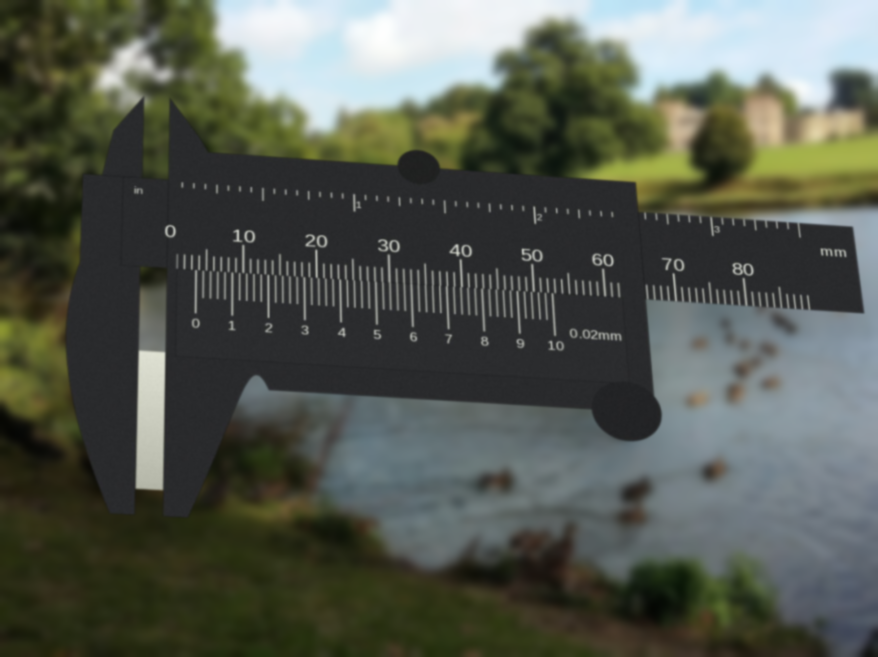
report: 3.6 (mm)
